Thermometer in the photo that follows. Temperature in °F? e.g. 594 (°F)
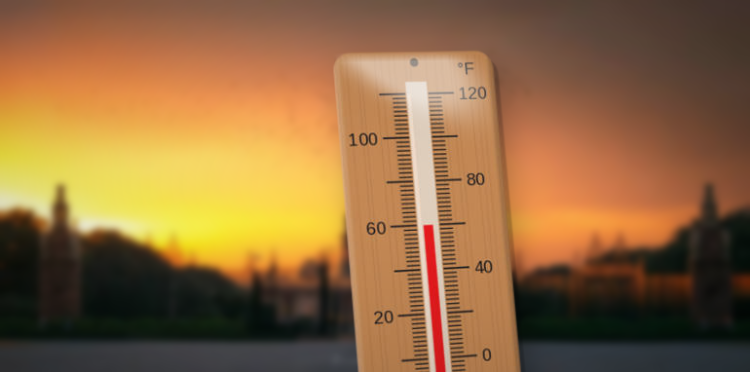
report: 60 (°F)
